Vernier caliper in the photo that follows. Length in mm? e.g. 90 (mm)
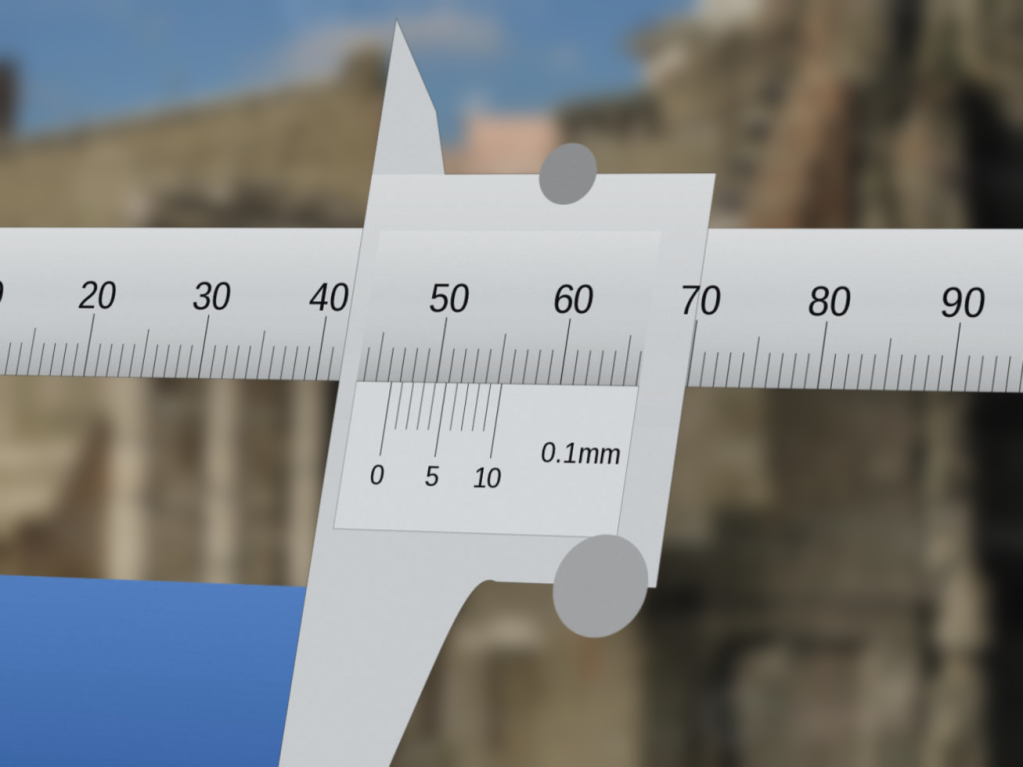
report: 46.3 (mm)
